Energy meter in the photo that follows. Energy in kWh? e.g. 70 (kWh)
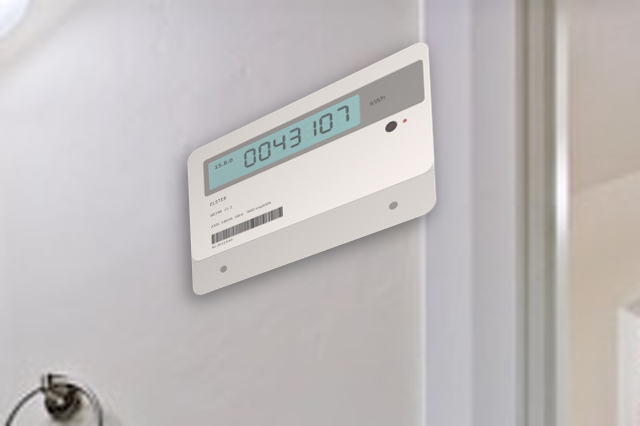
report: 43107 (kWh)
